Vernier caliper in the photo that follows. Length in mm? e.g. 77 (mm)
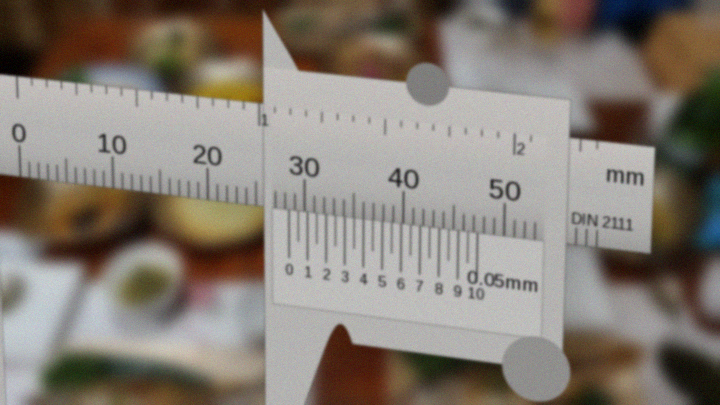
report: 28.4 (mm)
